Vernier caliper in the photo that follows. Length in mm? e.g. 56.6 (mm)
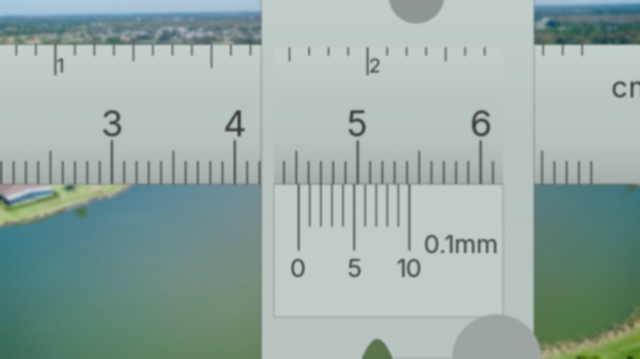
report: 45.2 (mm)
